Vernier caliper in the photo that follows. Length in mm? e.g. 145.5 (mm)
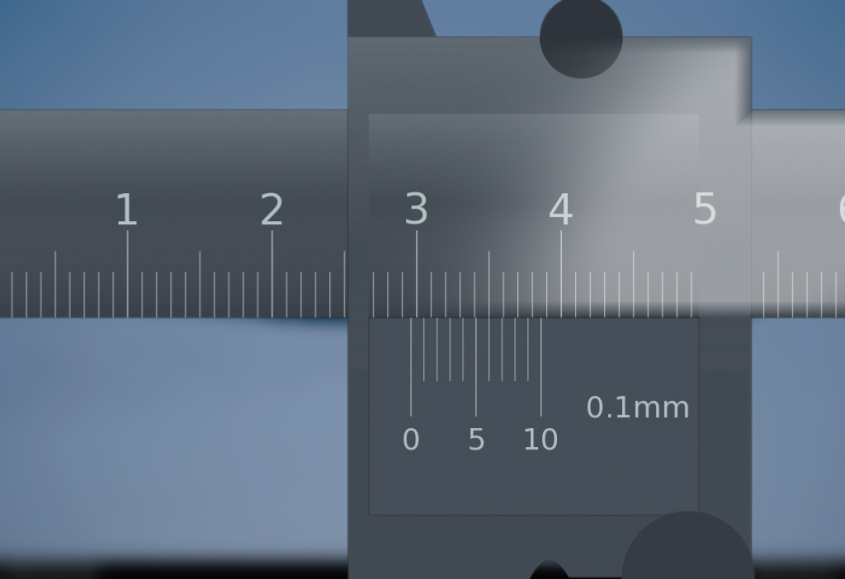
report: 29.6 (mm)
